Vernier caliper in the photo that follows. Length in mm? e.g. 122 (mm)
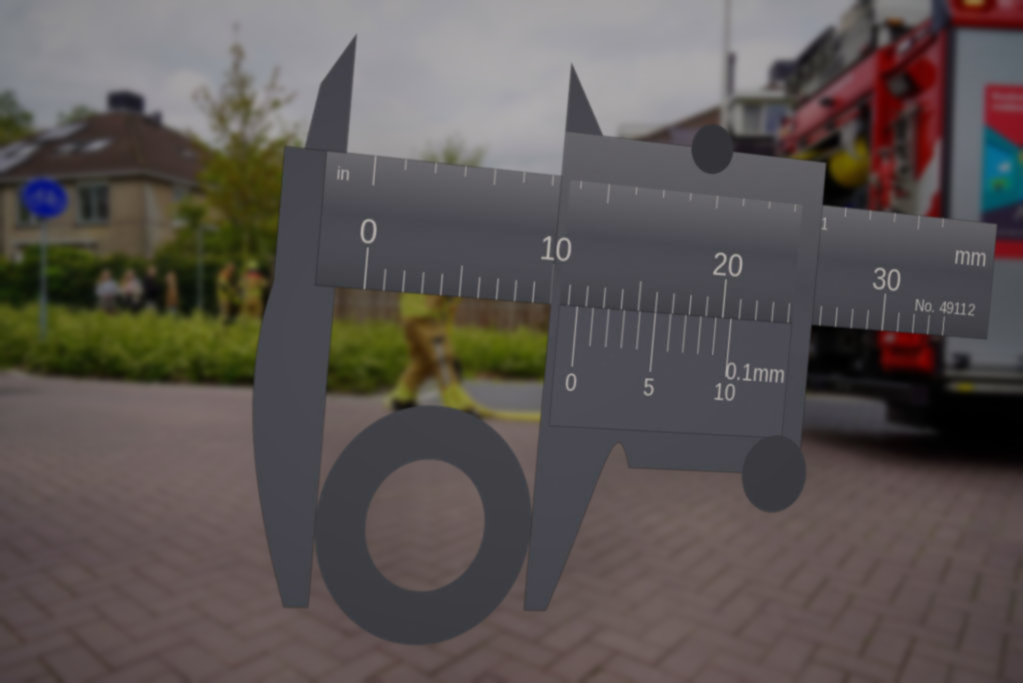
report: 11.5 (mm)
